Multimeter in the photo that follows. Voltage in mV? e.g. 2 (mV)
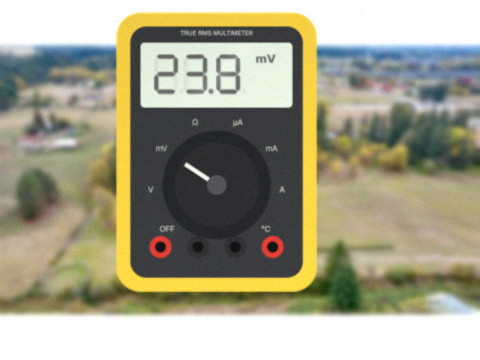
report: 23.8 (mV)
